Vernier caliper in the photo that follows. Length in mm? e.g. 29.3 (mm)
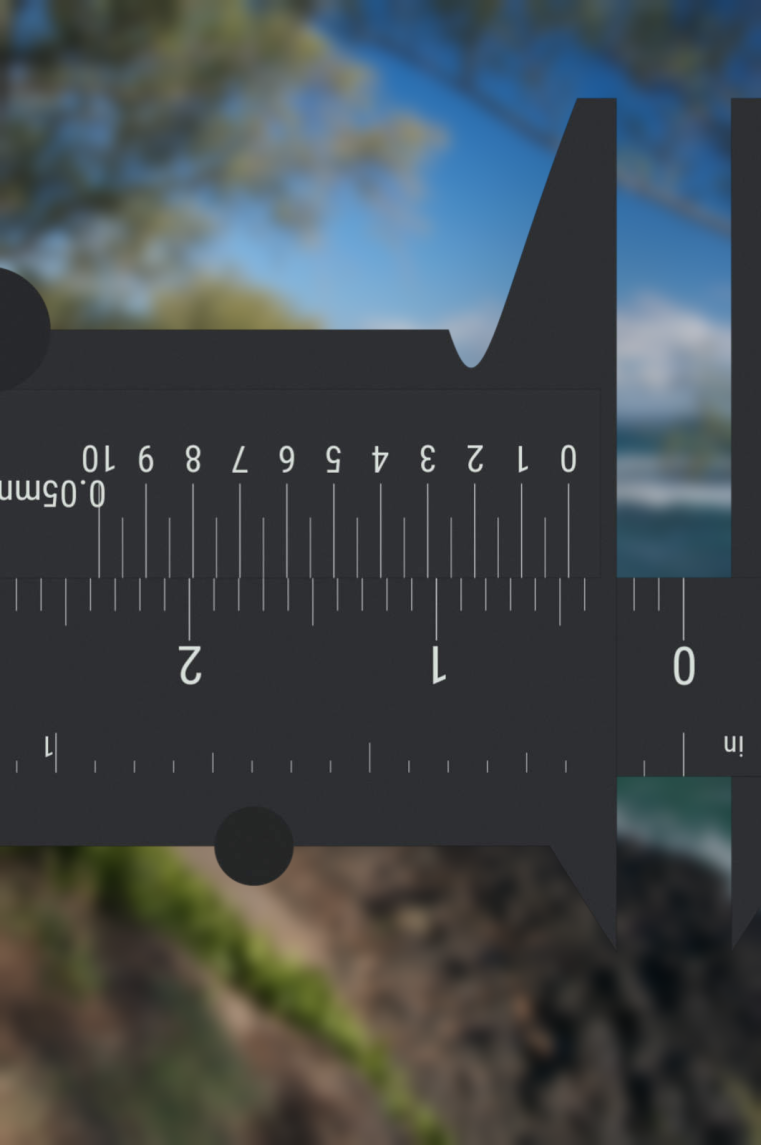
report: 4.65 (mm)
